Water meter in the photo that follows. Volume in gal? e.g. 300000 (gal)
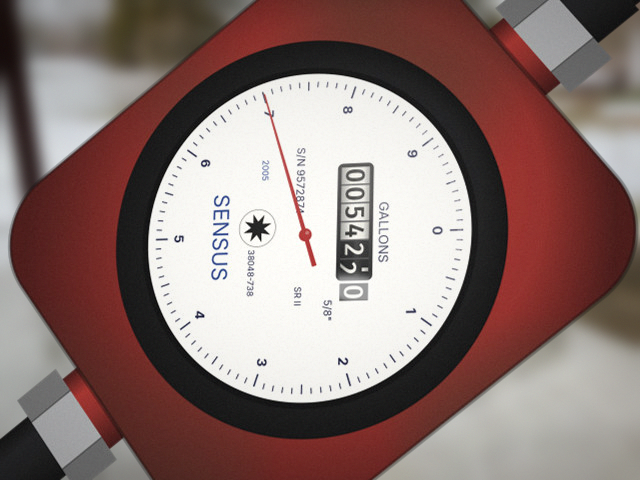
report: 54217.0 (gal)
